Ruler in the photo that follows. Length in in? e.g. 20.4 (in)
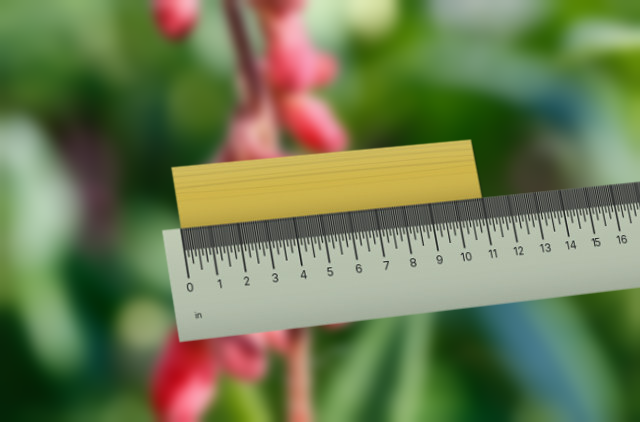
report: 11 (in)
